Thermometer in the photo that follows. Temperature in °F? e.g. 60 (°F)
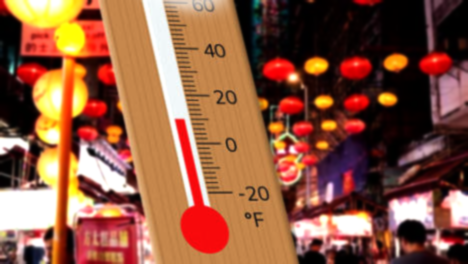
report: 10 (°F)
